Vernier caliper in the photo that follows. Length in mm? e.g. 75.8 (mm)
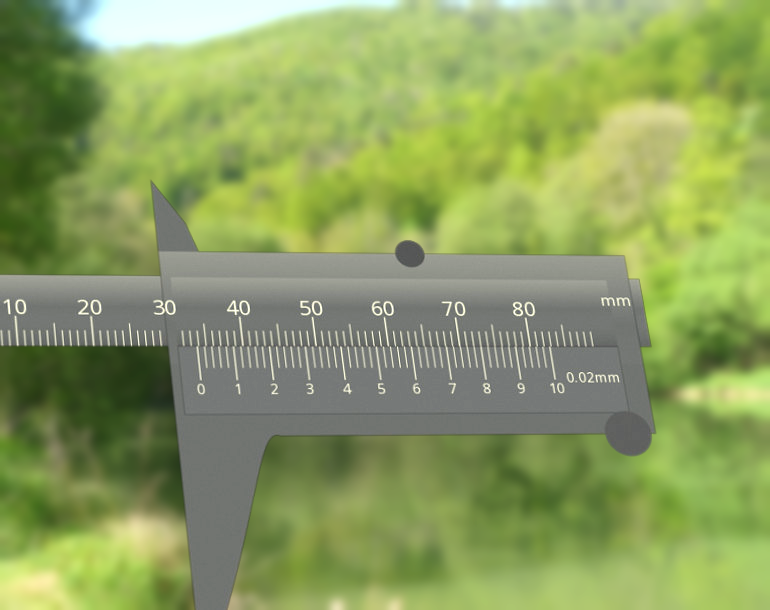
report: 33.8 (mm)
